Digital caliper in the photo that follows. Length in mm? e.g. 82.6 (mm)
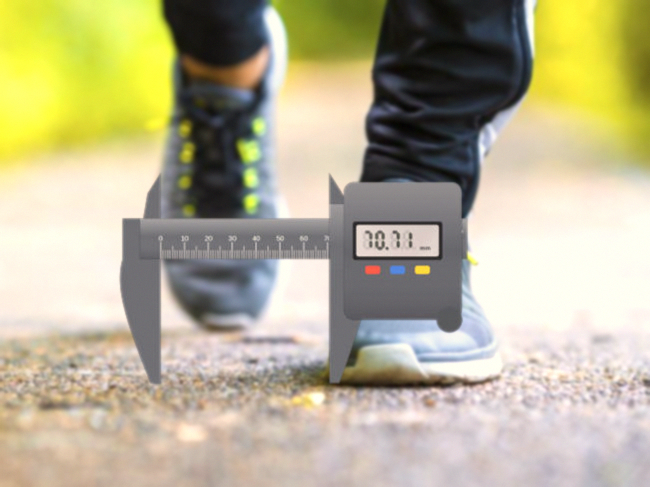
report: 70.71 (mm)
